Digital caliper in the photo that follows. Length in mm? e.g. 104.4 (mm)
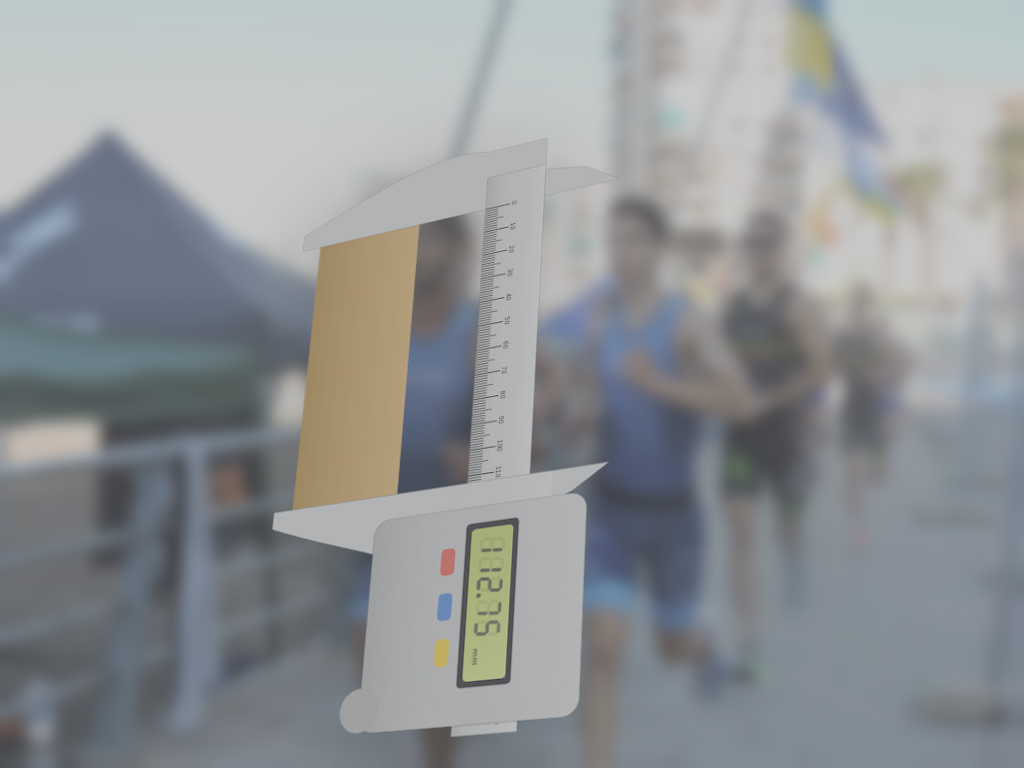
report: 112.75 (mm)
